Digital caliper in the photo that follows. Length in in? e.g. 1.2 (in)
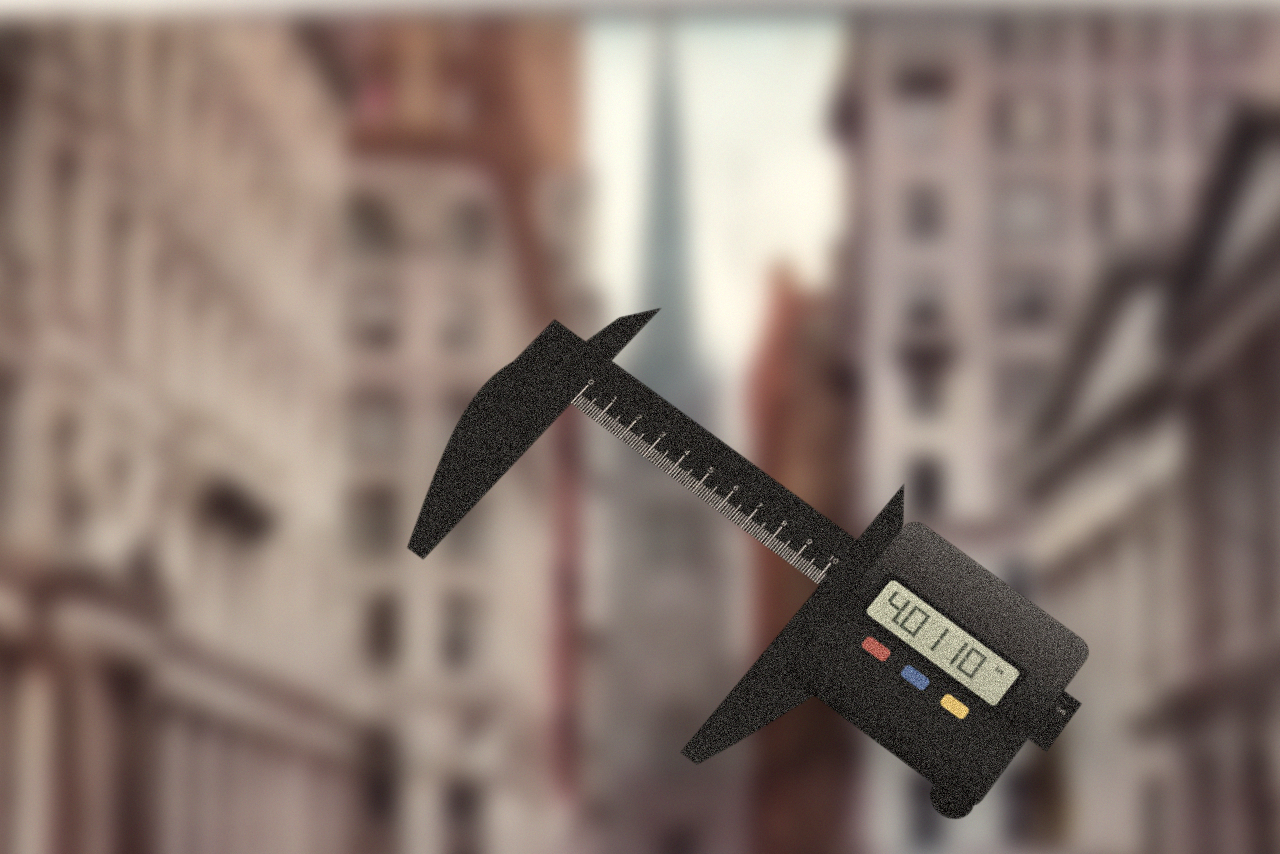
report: 4.0110 (in)
